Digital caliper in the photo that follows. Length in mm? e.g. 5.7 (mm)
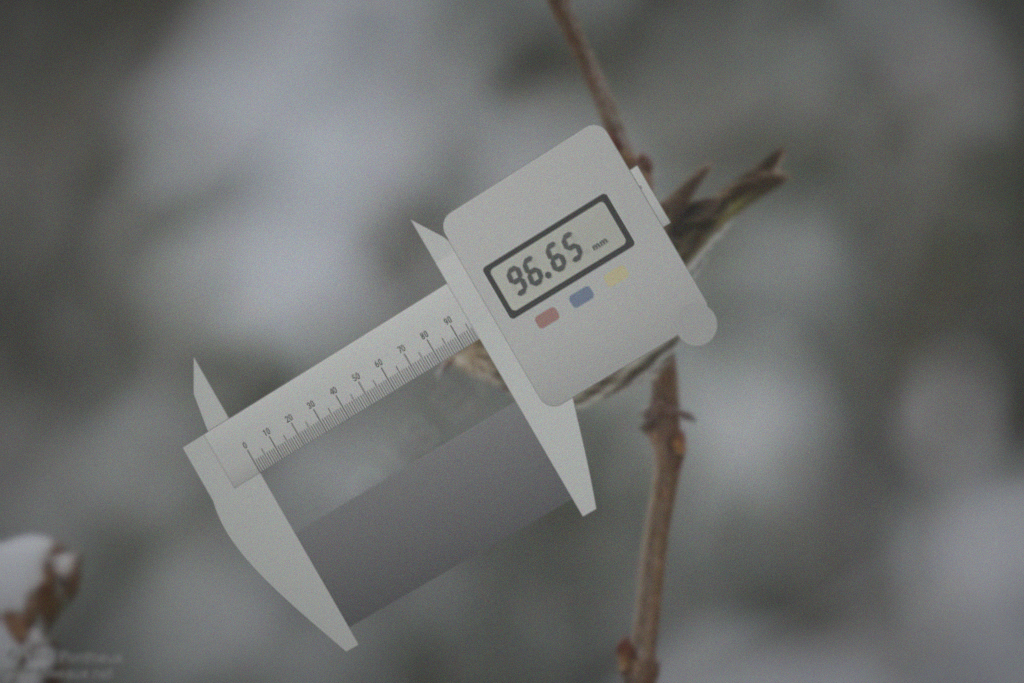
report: 96.65 (mm)
